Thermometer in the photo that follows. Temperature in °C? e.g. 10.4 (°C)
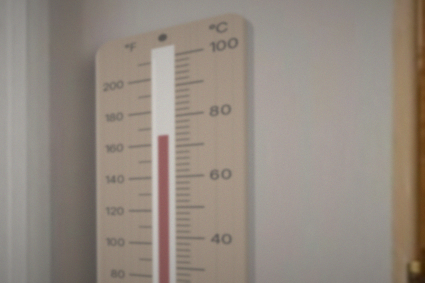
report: 74 (°C)
